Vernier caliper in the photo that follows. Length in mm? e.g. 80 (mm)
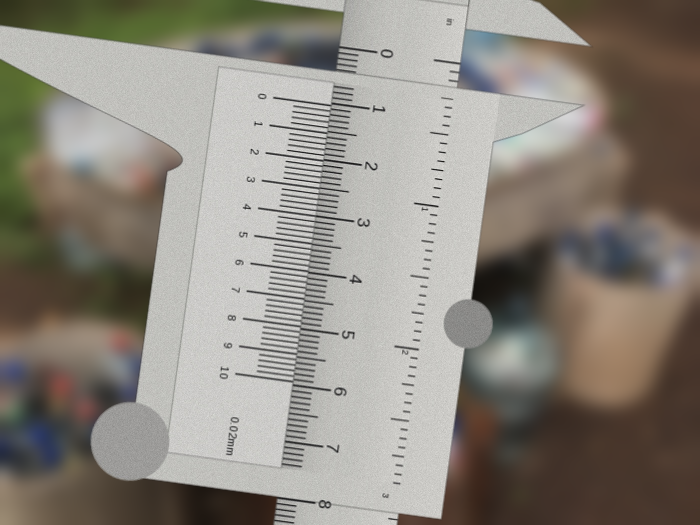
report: 10.4 (mm)
